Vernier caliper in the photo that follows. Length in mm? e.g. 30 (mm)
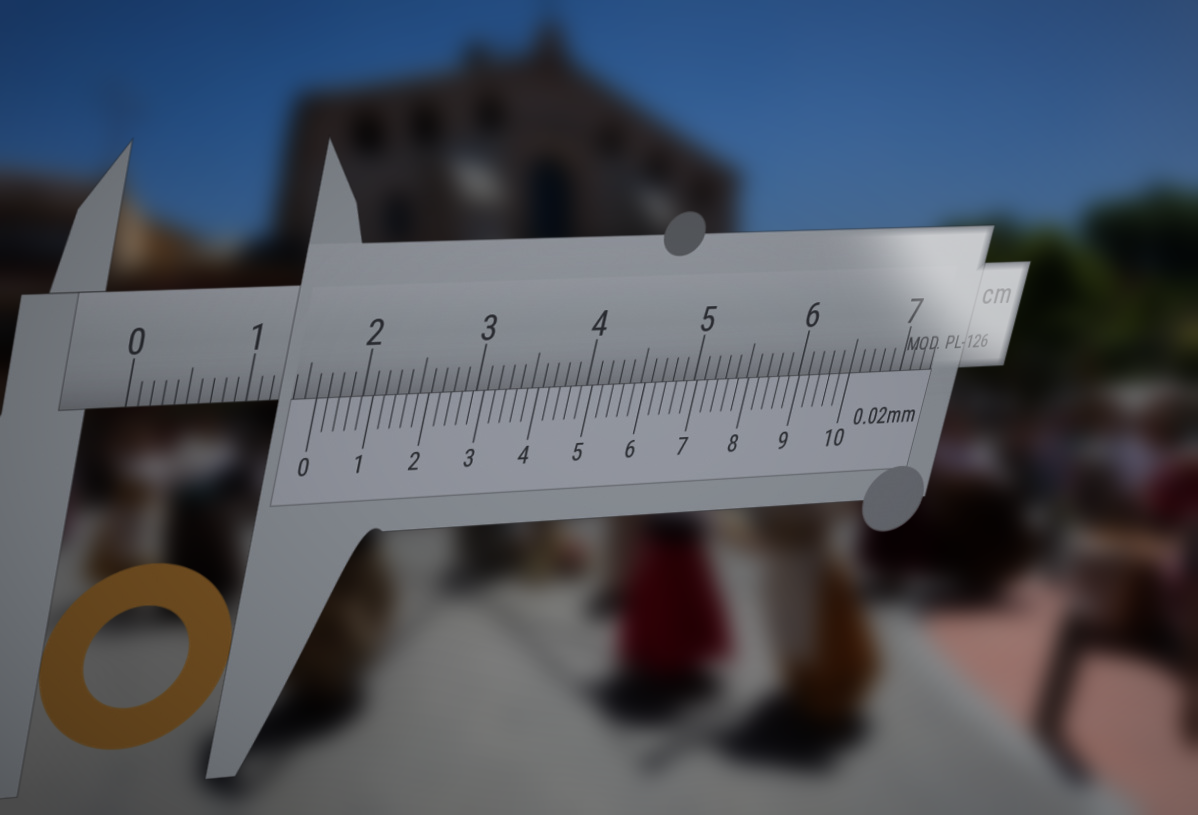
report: 16.0 (mm)
